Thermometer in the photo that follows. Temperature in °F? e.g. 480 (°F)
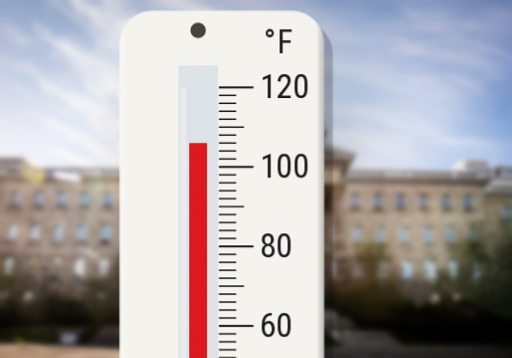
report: 106 (°F)
